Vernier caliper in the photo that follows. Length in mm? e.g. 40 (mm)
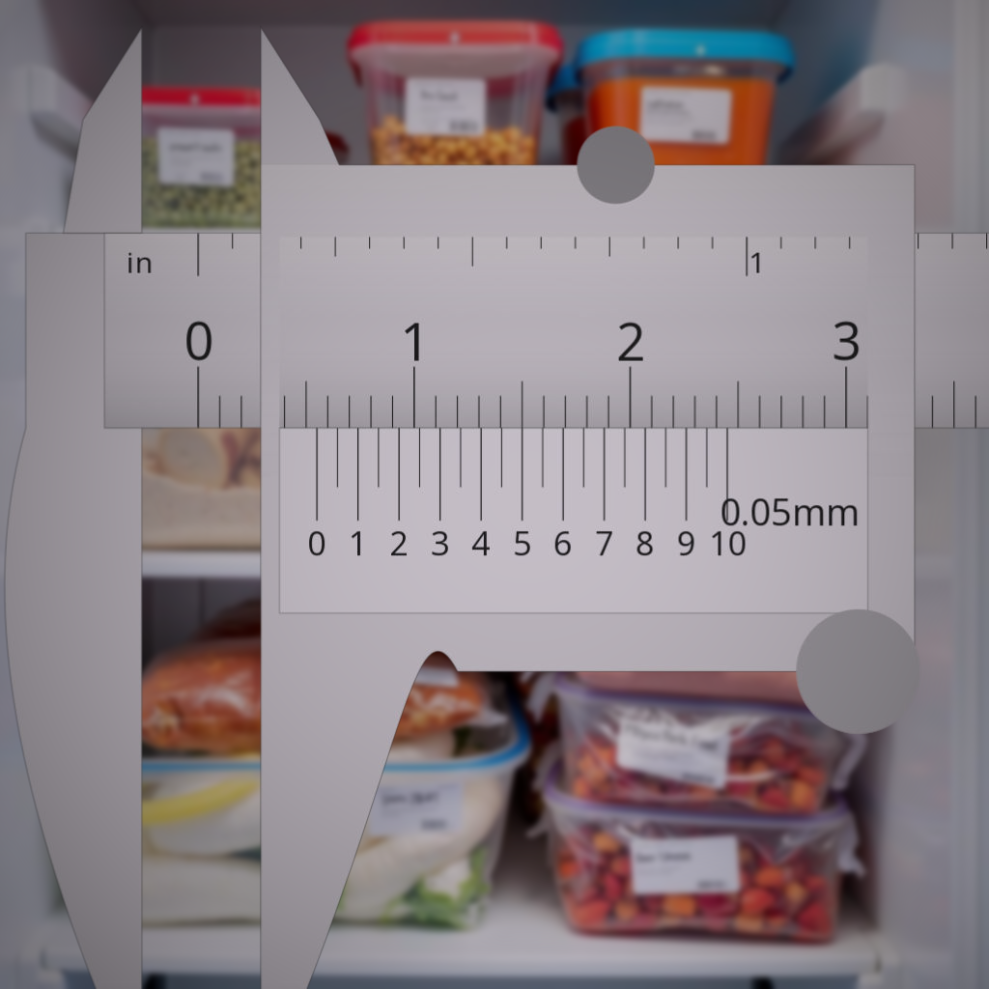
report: 5.50 (mm)
